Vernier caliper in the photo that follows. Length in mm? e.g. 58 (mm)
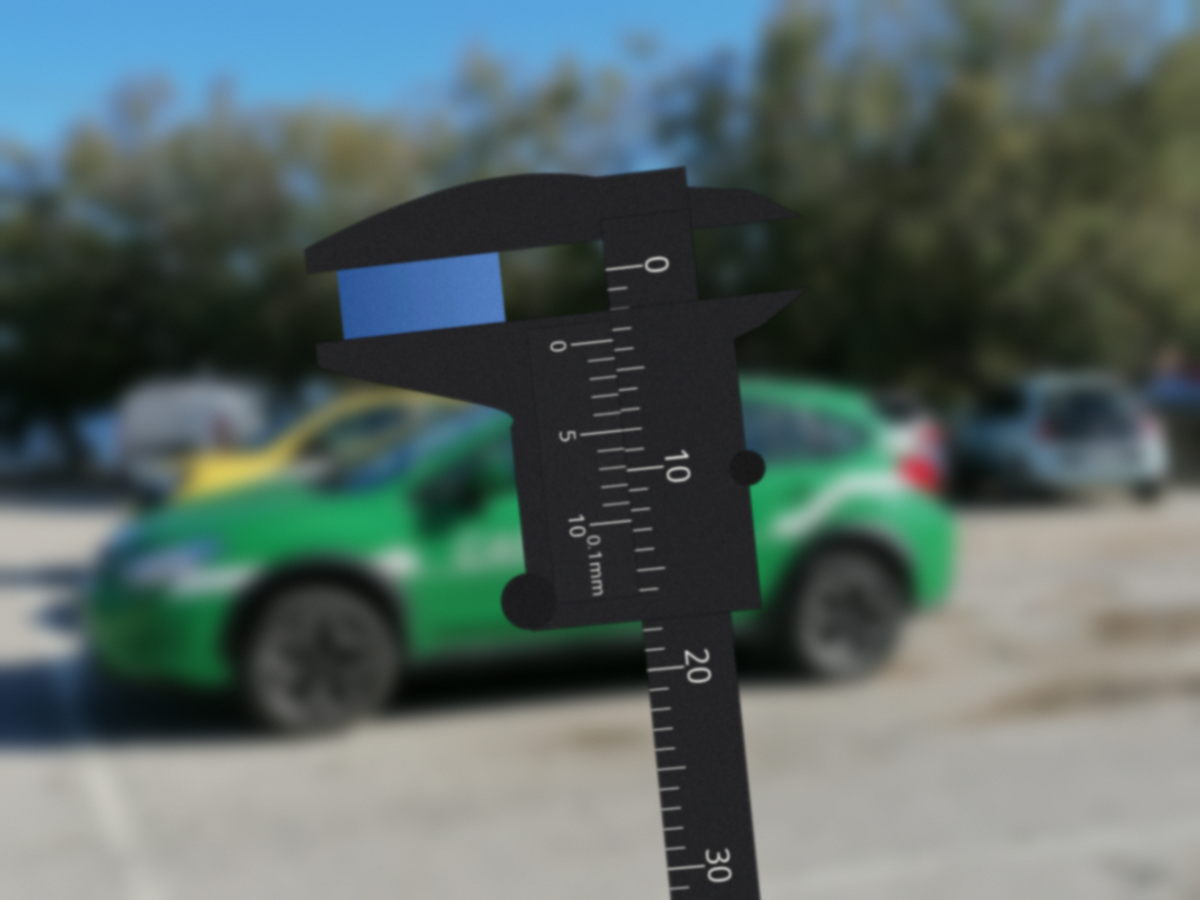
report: 3.5 (mm)
